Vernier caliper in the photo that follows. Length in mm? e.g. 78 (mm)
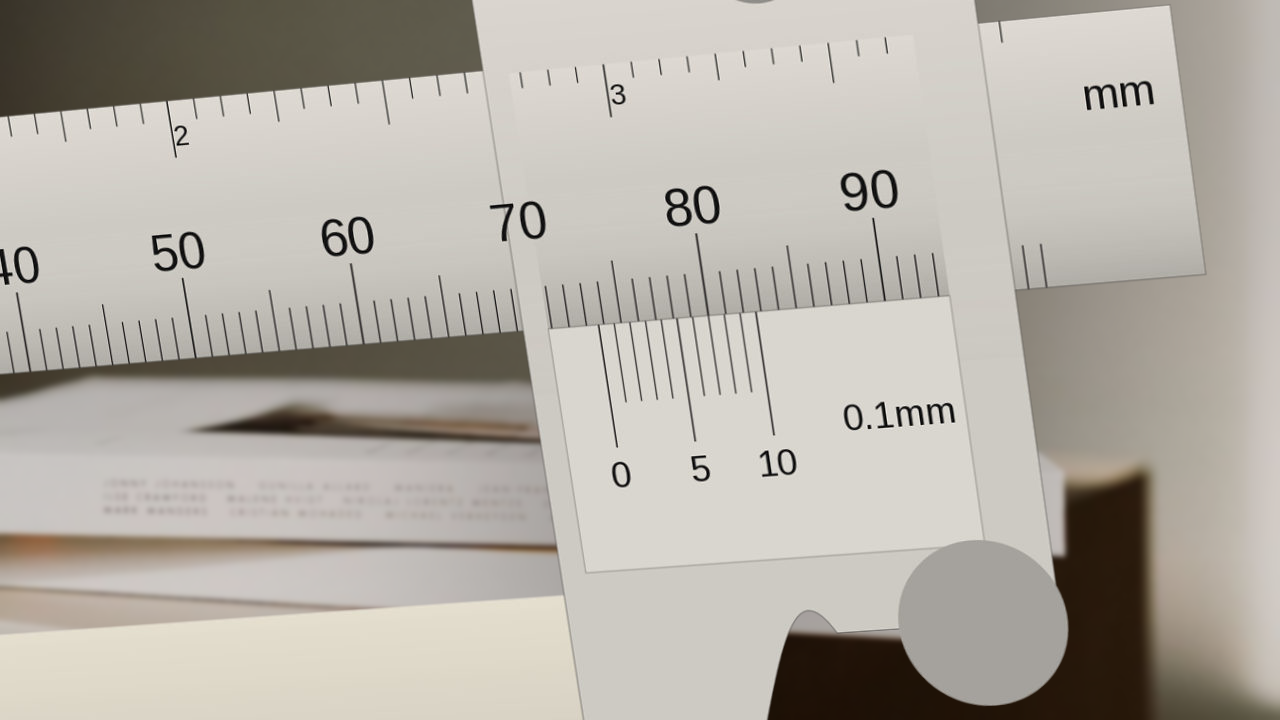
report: 73.7 (mm)
